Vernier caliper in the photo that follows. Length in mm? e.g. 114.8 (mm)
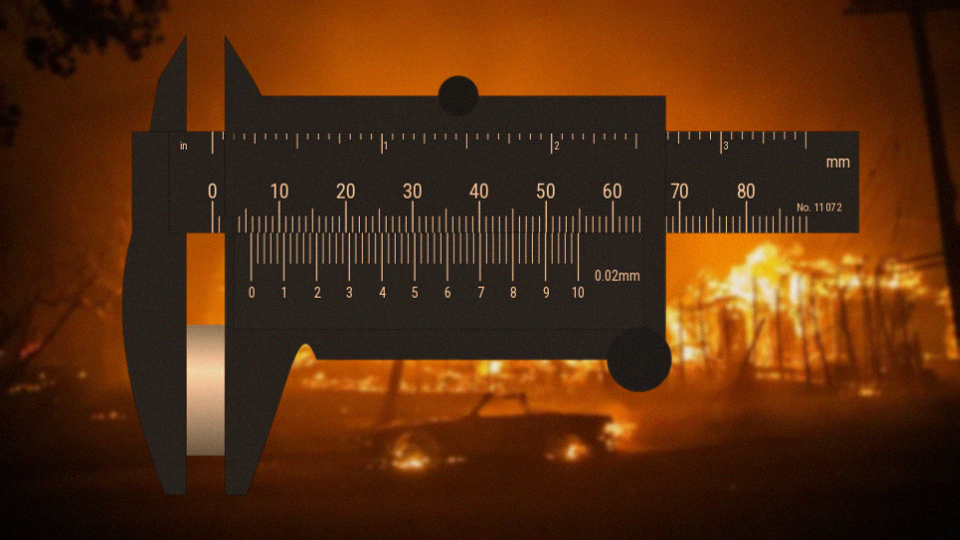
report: 5.8 (mm)
